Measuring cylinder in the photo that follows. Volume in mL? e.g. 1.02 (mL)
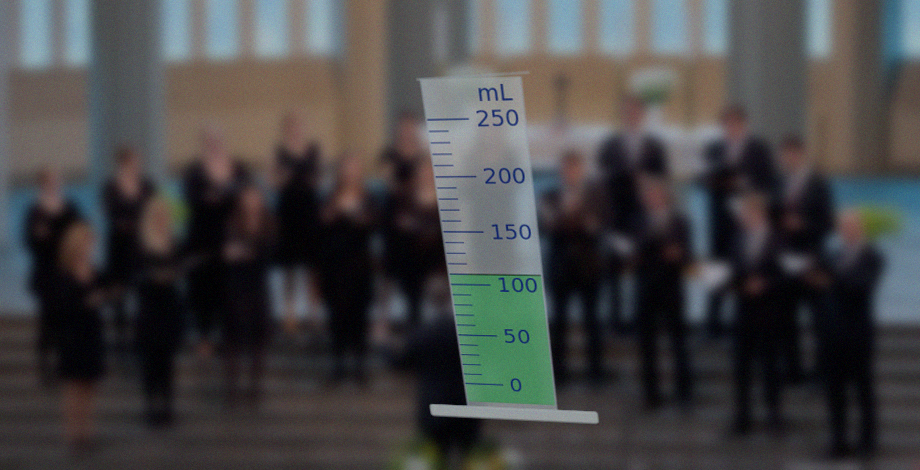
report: 110 (mL)
